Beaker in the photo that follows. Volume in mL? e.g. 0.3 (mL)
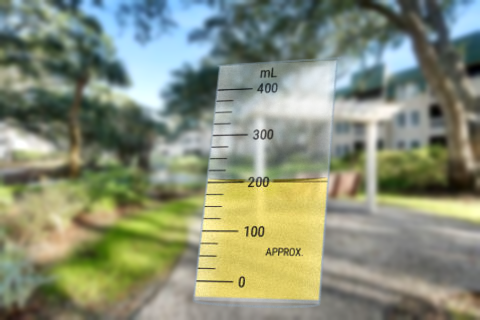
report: 200 (mL)
